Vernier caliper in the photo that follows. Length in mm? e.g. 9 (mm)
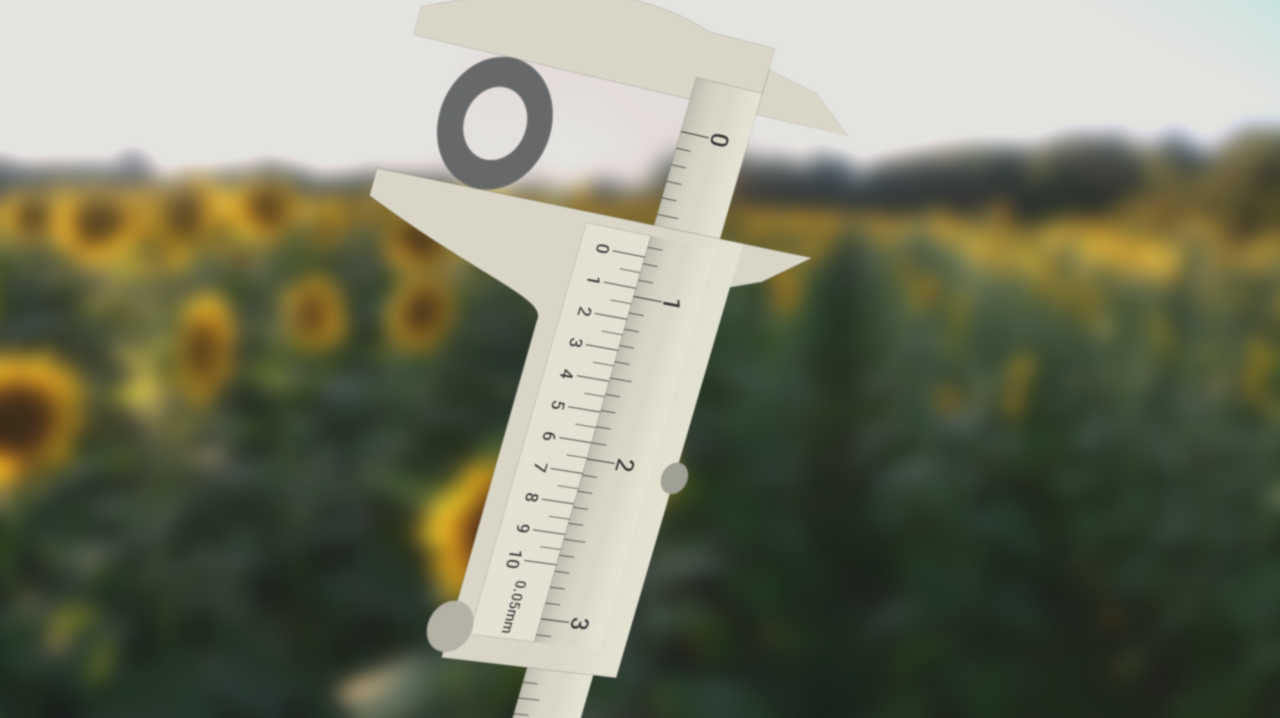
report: 7.6 (mm)
